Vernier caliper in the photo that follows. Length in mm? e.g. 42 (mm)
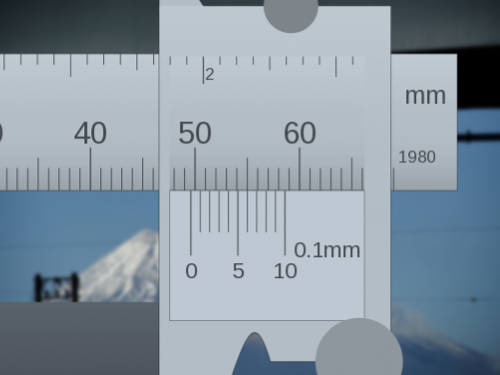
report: 49.6 (mm)
